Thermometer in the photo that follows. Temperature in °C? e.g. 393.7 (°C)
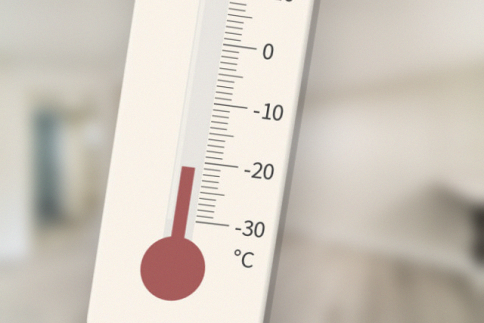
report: -21 (°C)
